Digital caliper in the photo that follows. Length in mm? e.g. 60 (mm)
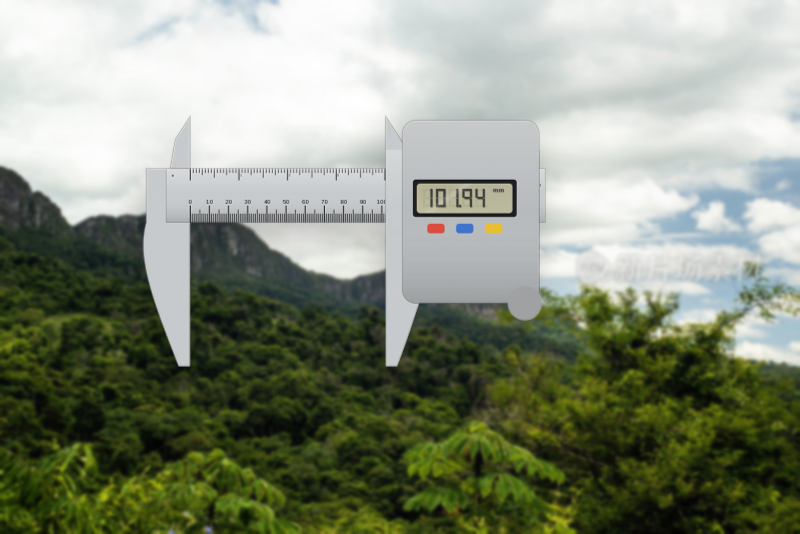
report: 101.94 (mm)
